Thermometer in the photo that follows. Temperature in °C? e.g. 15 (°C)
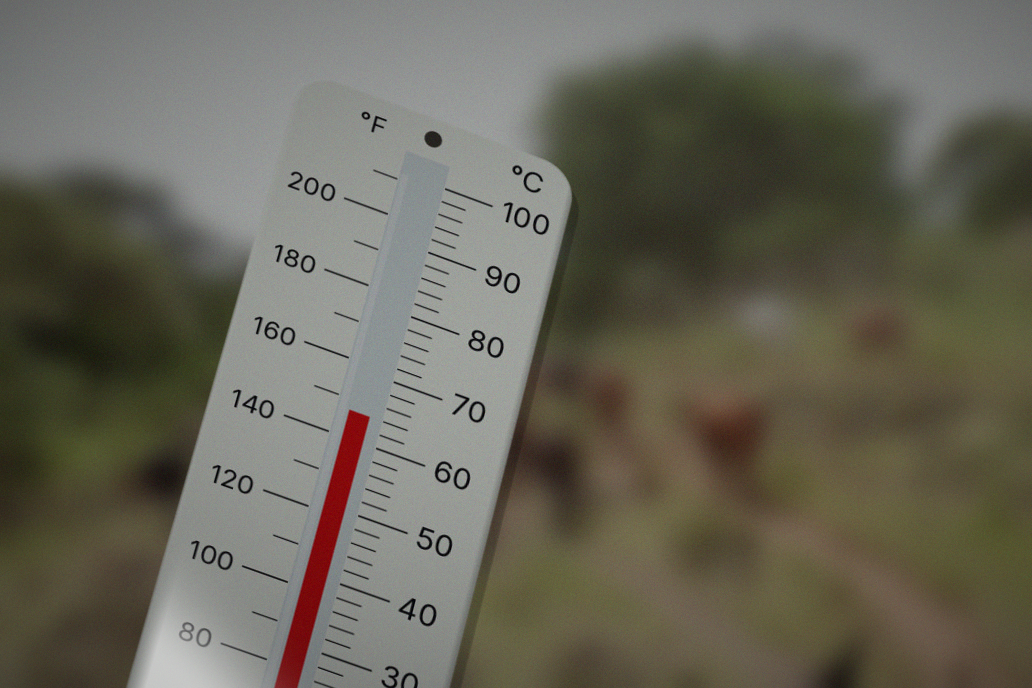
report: 64 (°C)
